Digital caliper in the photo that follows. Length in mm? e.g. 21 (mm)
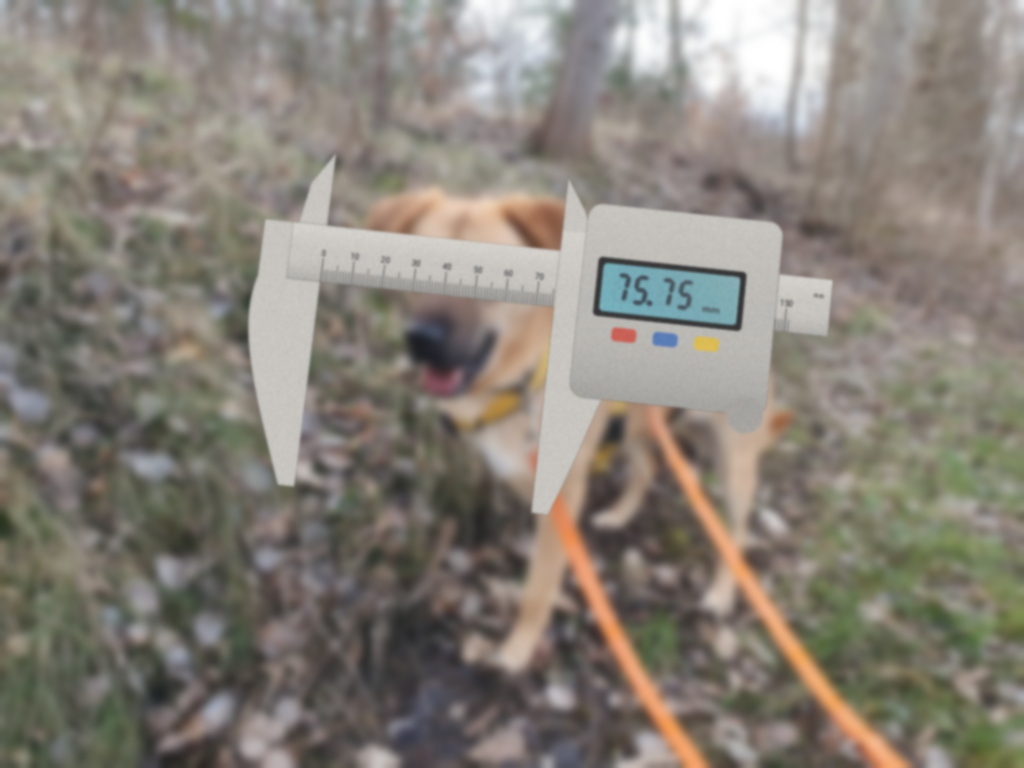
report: 75.75 (mm)
